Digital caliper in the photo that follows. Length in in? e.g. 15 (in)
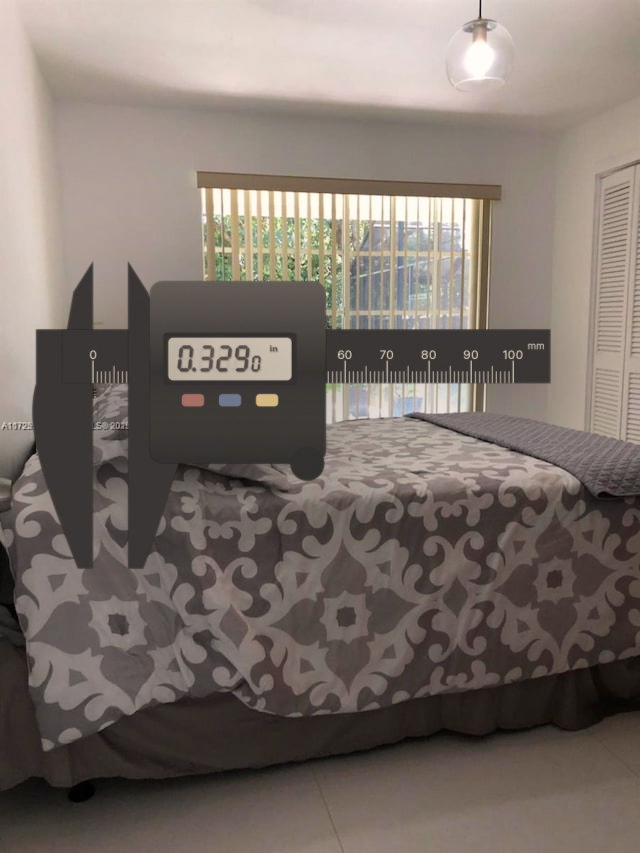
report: 0.3290 (in)
